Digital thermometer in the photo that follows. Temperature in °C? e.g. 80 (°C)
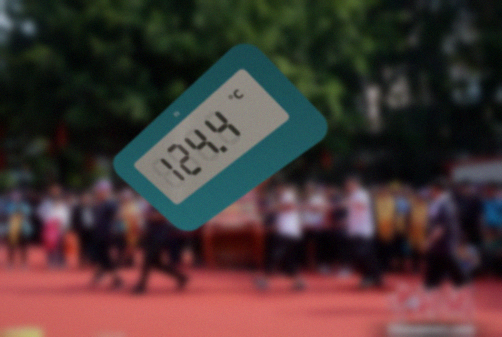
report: 124.4 (°C)
